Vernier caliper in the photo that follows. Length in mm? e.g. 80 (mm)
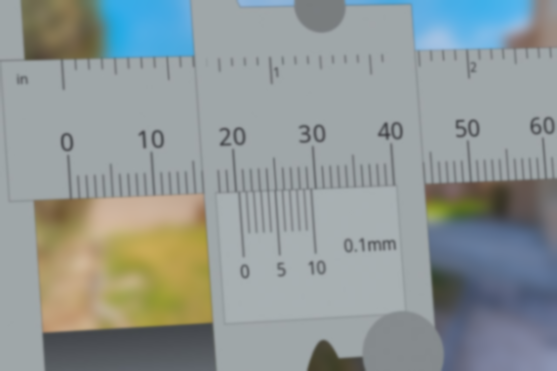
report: 20.4 (mm)
